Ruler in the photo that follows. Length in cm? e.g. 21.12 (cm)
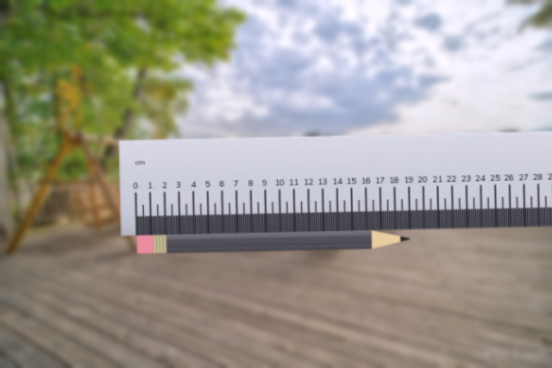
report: 19 (cm)
